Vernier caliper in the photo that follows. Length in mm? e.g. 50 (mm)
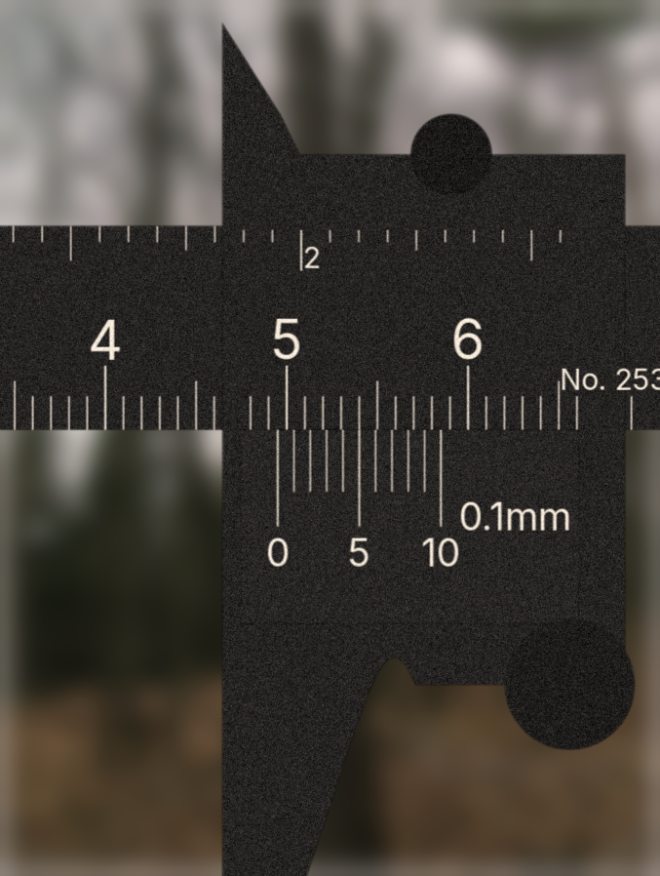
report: 49.5 (mm)
